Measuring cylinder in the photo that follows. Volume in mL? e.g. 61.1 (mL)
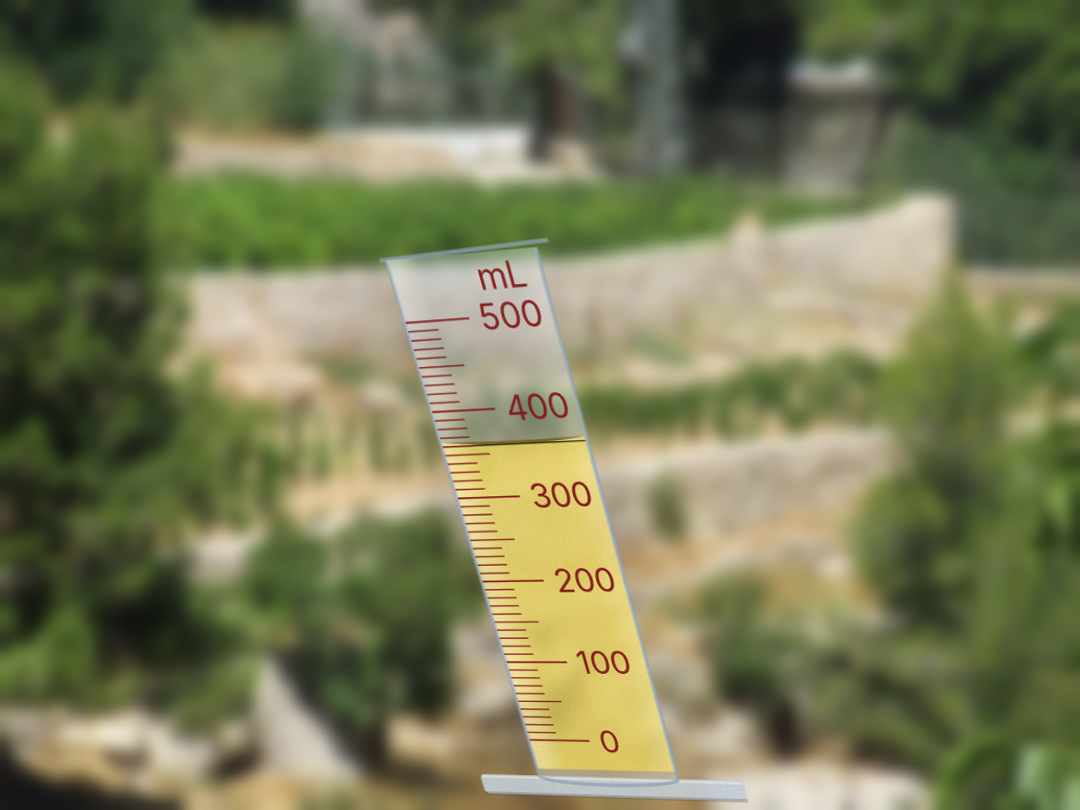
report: 360 (mL)
